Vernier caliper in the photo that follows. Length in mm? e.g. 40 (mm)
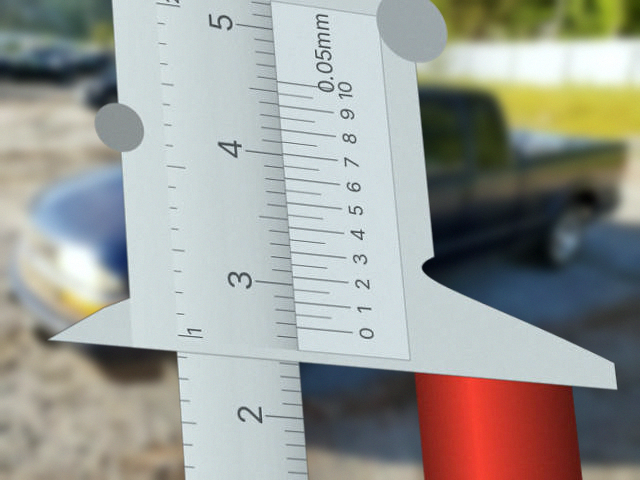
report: 26.8 (mm)
